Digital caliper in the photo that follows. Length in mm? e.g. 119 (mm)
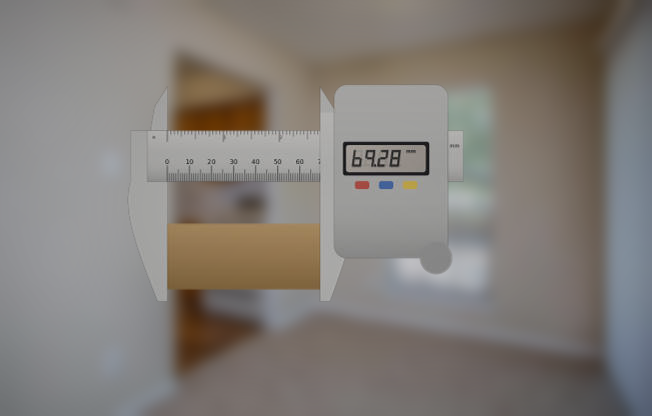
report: 69.28 (mm)
